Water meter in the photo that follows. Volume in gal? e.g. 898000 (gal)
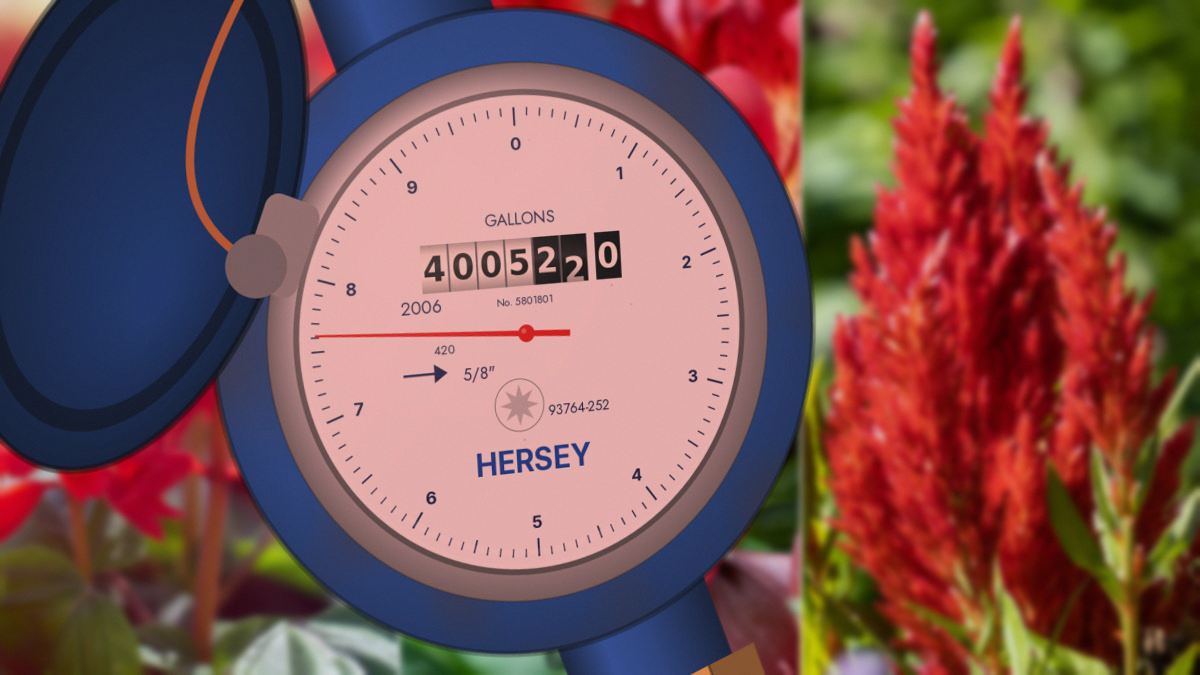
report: 4005217.6 (gal)
